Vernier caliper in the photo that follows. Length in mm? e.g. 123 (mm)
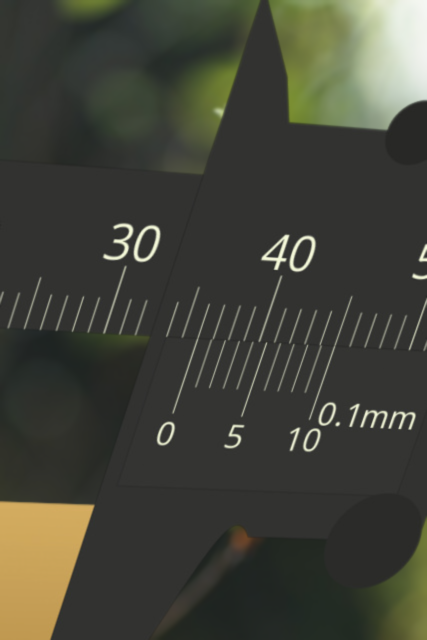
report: 36.0 (mm)
